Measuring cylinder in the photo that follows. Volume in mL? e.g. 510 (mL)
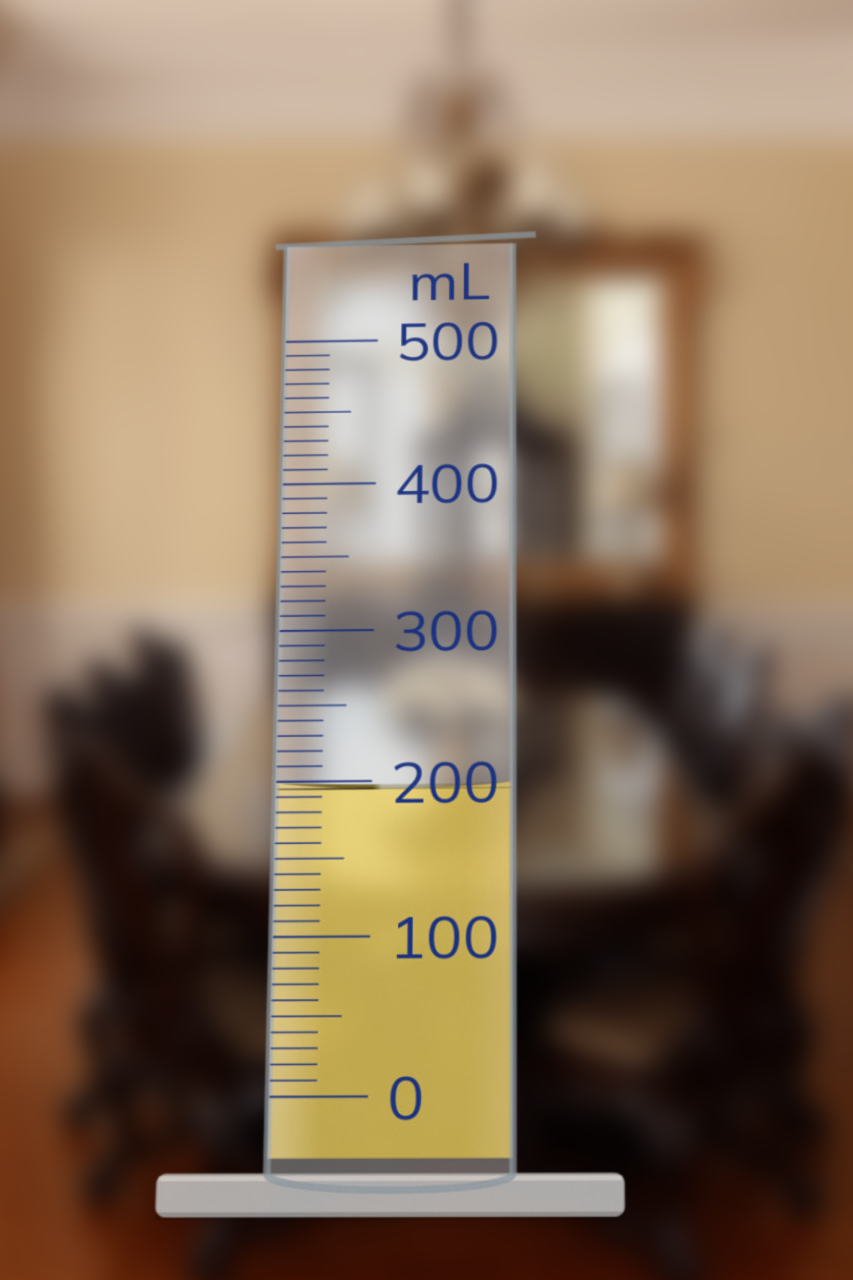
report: 195 (mL)
